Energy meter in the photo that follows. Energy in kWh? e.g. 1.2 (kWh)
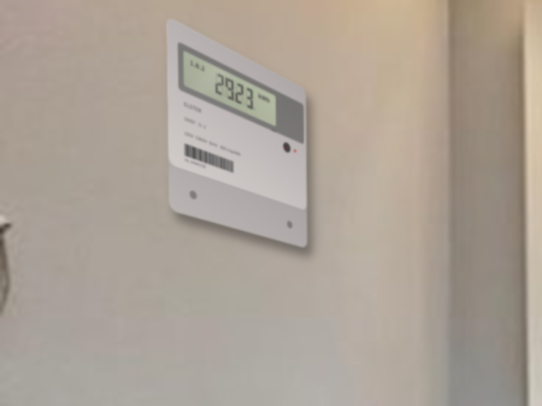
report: 2923 (kWh)
